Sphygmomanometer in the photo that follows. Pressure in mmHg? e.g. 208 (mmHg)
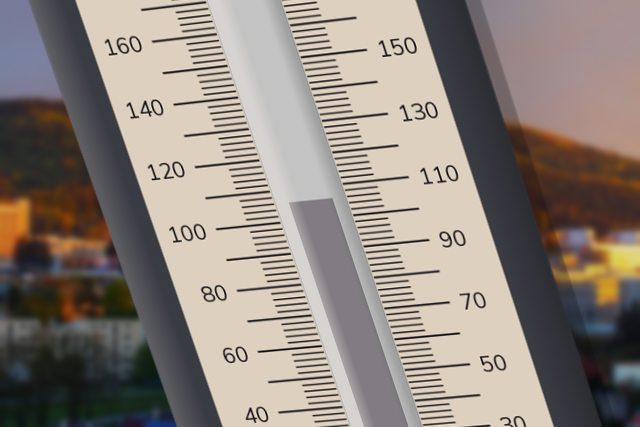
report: 106 (mmHg)
